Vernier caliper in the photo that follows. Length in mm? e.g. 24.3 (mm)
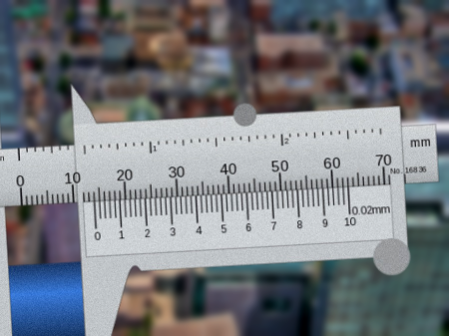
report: 14.0 (mm)
